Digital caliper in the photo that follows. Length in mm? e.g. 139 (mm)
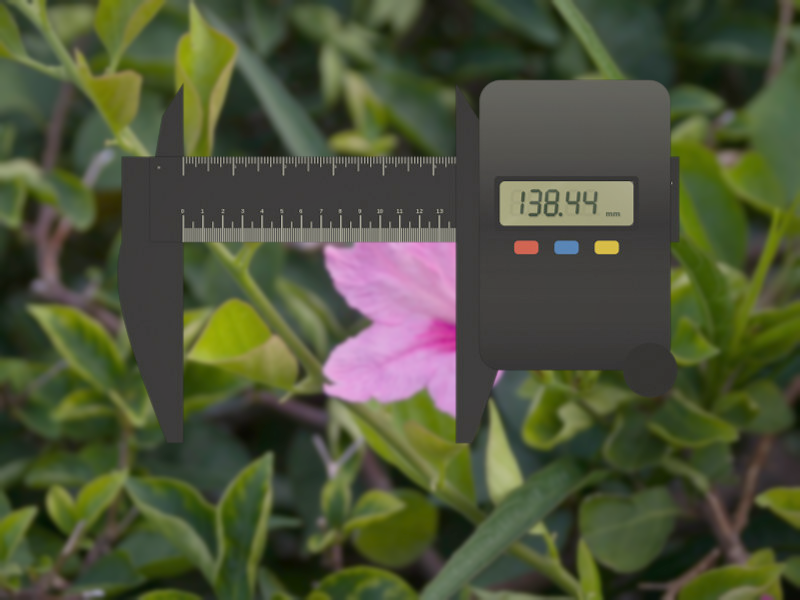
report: 138.44 (mm)
